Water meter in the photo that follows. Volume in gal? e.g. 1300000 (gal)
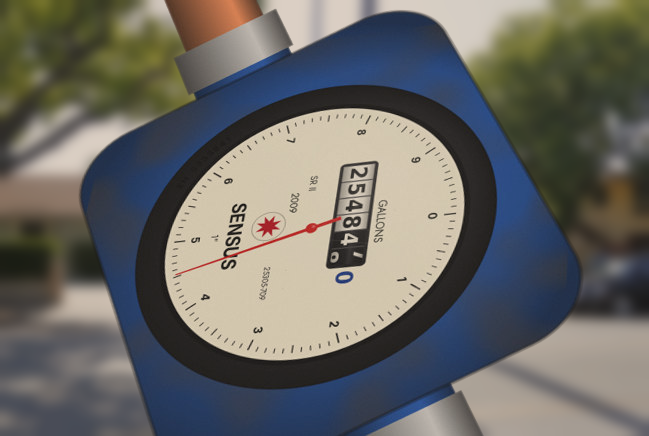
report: 2548474.5 (gal)
